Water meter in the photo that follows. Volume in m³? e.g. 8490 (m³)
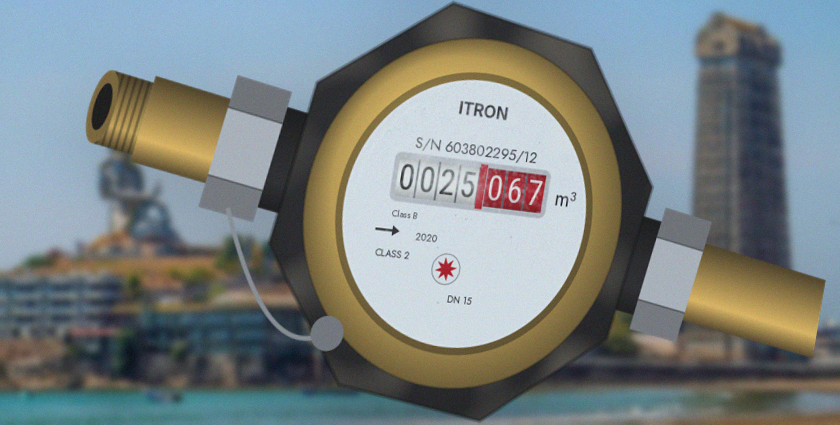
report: 25.067 (m³)
